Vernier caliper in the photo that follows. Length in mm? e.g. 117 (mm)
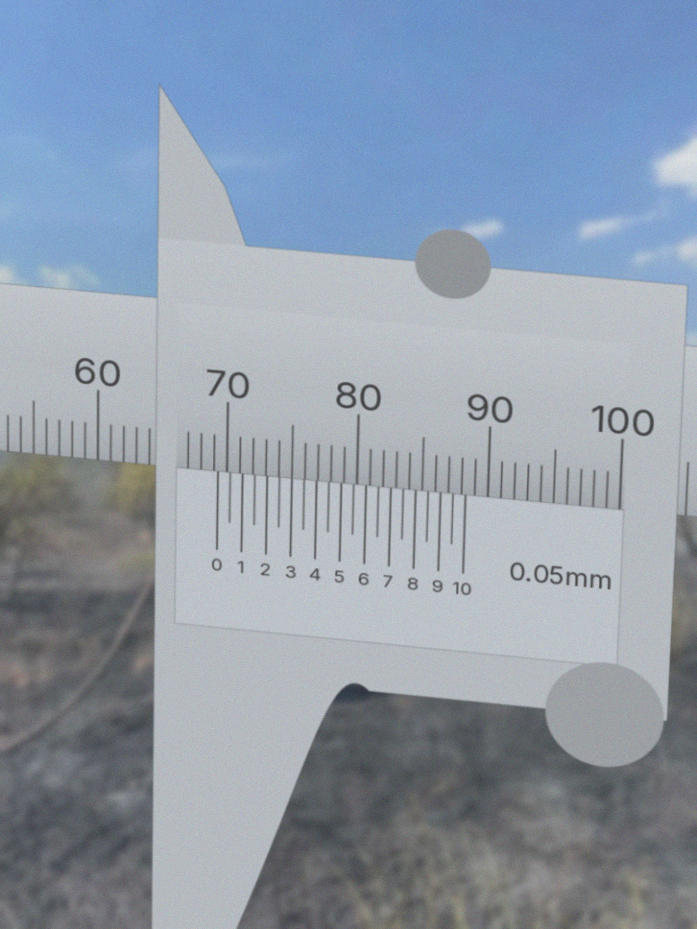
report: 69.3 (mm)
